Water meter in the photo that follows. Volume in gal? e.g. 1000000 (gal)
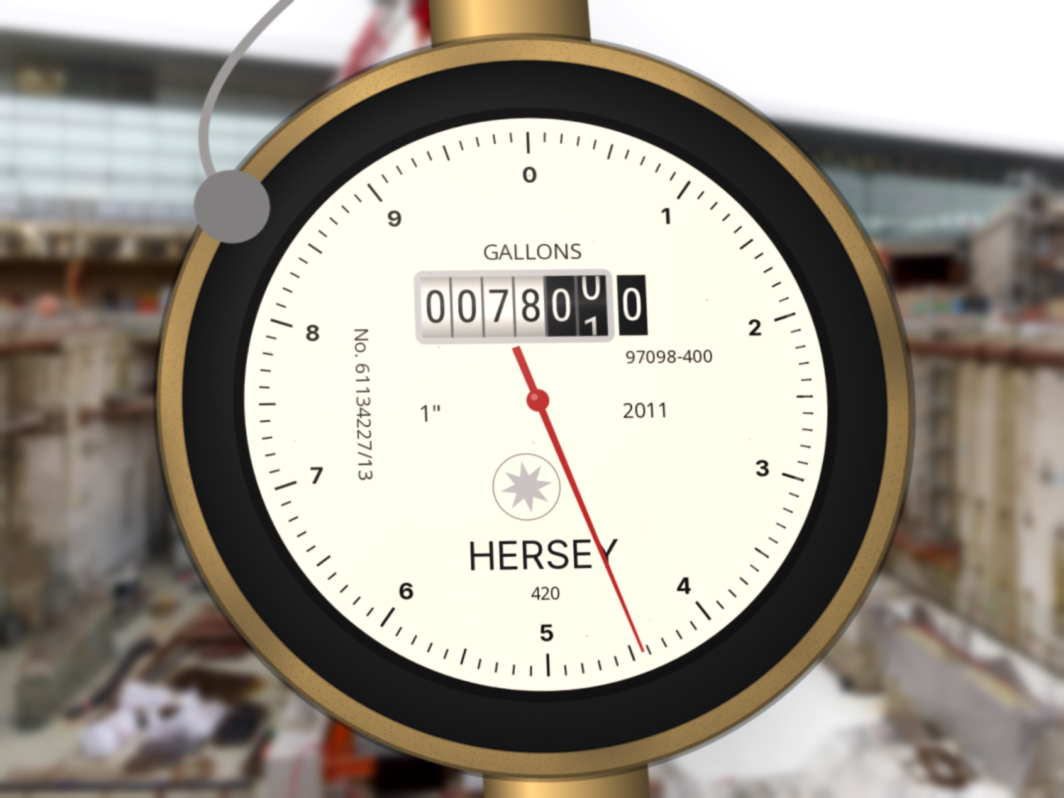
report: 78004.4 (gal)
